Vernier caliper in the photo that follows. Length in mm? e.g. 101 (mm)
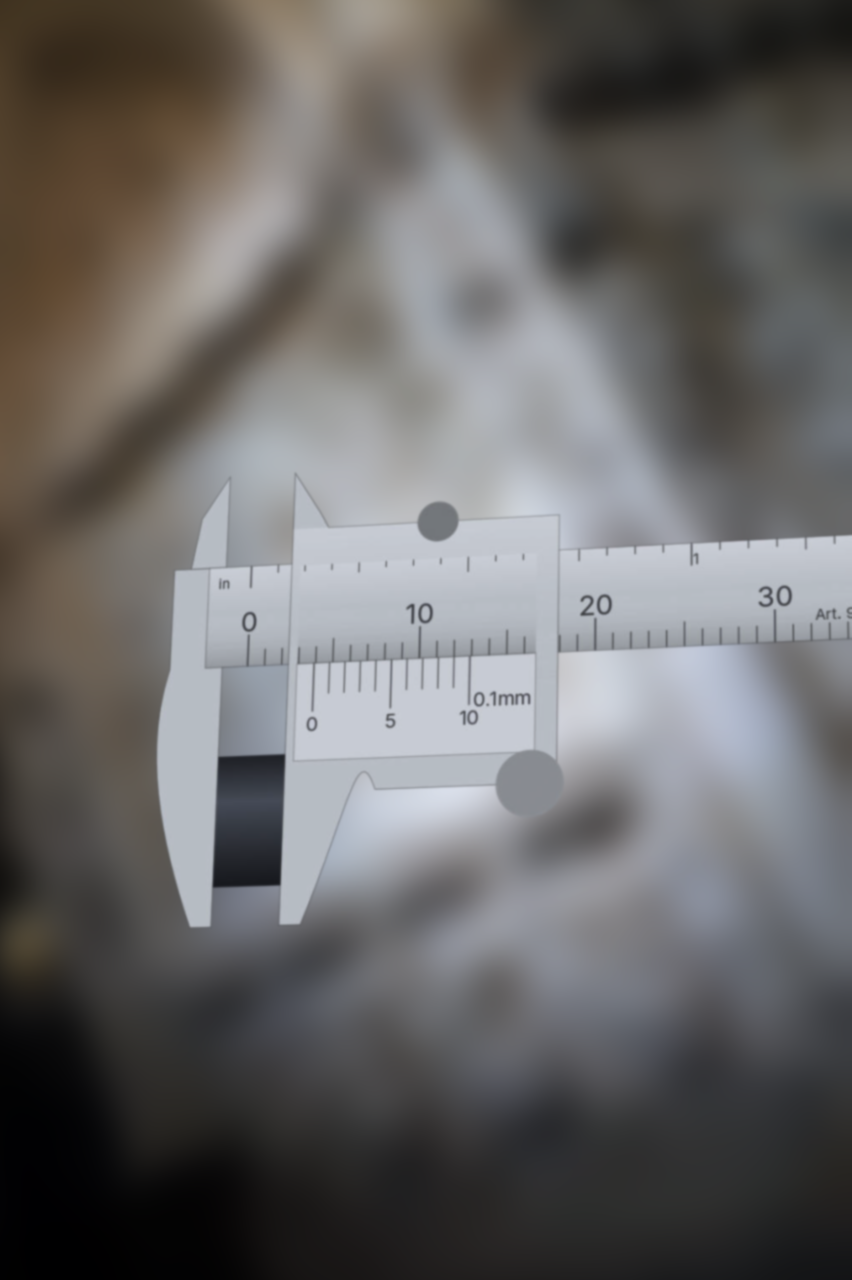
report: 3.9 (mm)
